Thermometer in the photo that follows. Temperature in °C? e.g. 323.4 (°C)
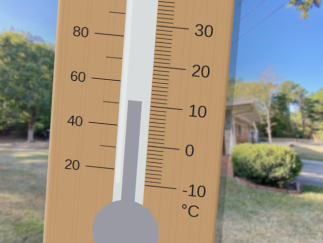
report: 11 (°C)
